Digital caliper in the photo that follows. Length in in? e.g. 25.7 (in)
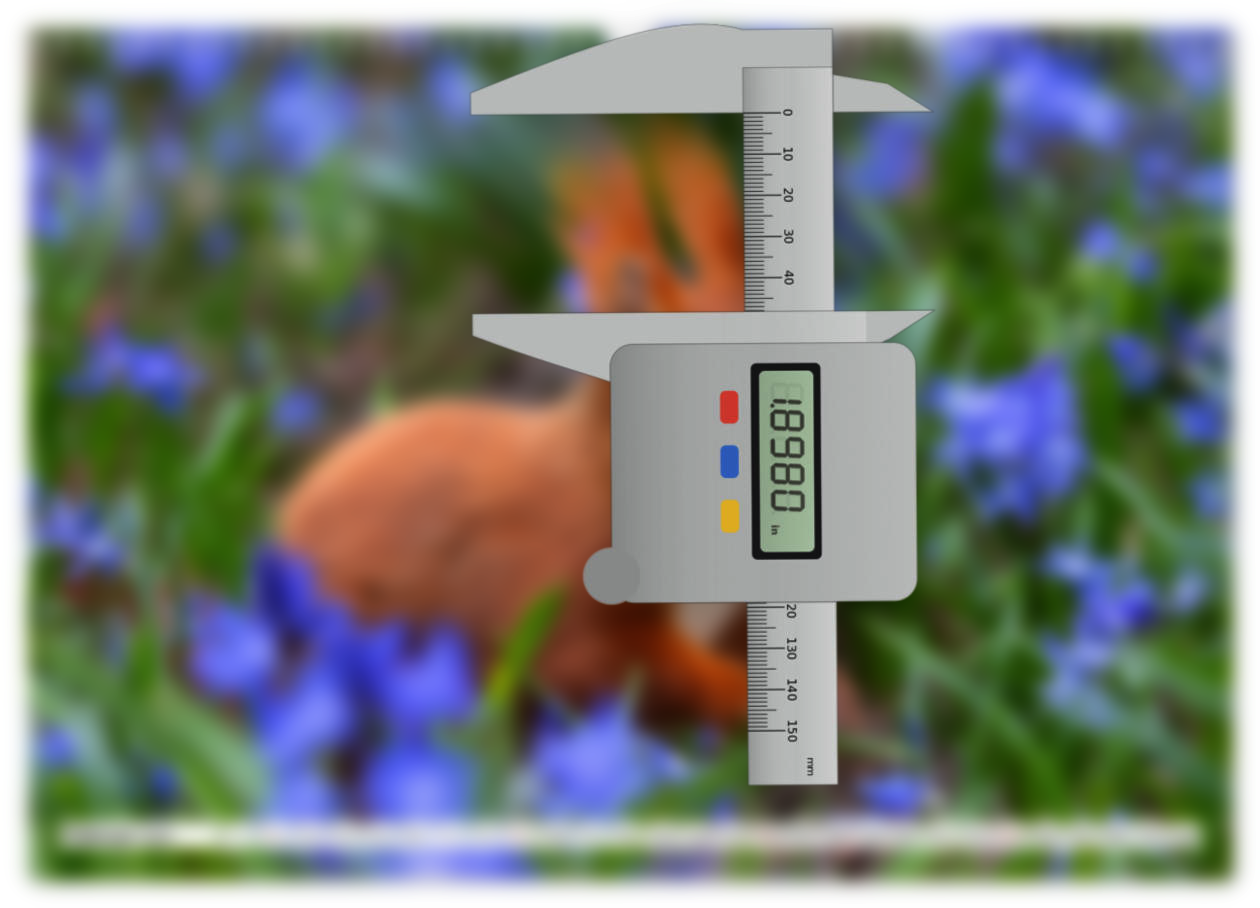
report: 1.8980 (in)
